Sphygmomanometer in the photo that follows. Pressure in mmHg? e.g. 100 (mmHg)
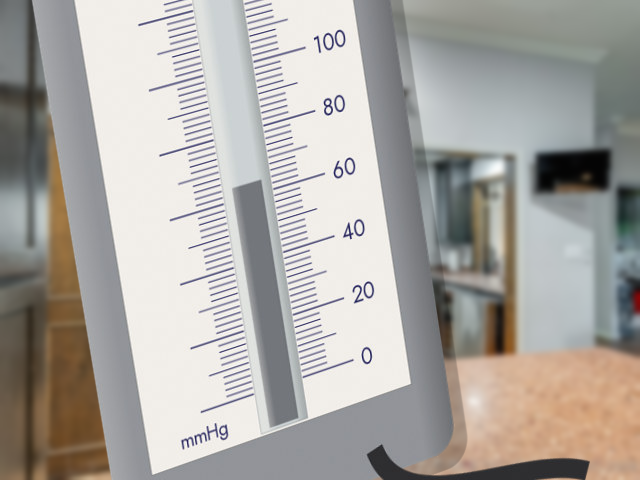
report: 64 (mmHg)
